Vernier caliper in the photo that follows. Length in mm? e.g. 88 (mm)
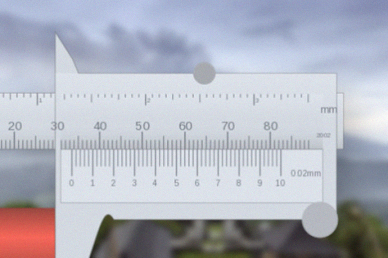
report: 33.5 (mm)
